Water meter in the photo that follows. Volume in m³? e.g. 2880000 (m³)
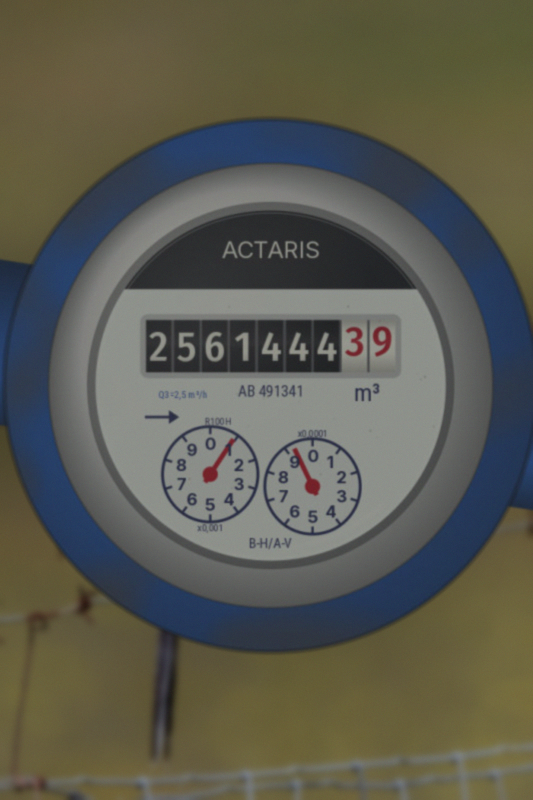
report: 2561444.3909 (m³)
